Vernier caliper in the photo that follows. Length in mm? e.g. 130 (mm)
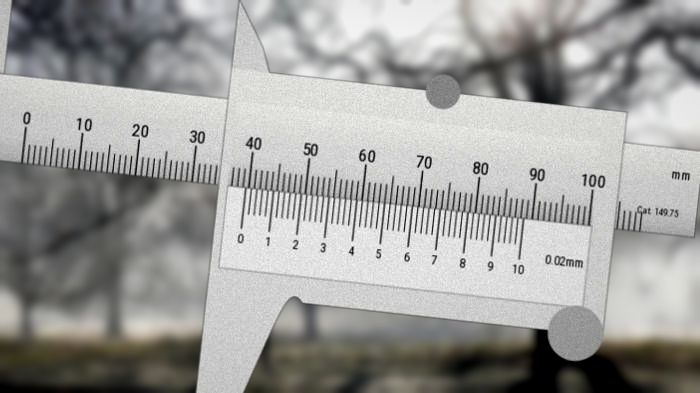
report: 39.5 (mm)
